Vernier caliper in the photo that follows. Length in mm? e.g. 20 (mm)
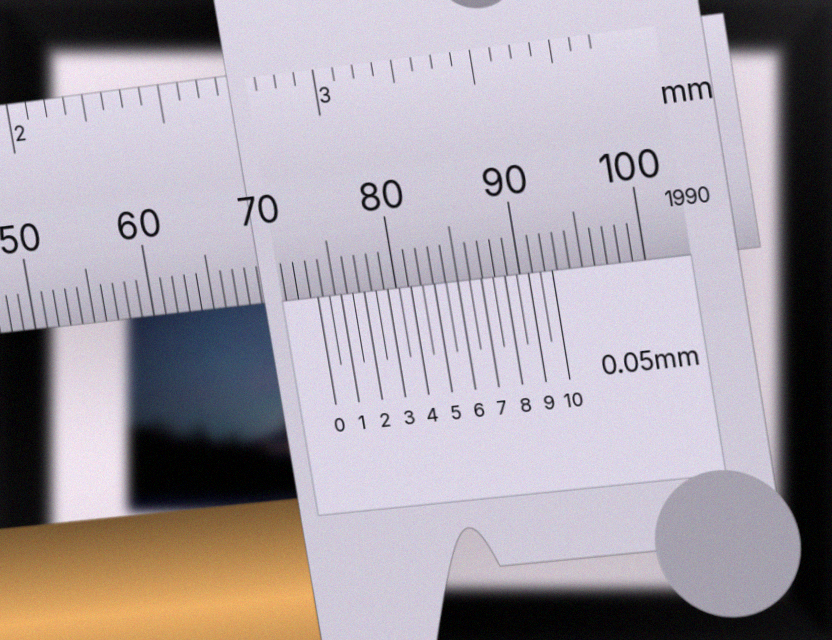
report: 73.6 (mm)
